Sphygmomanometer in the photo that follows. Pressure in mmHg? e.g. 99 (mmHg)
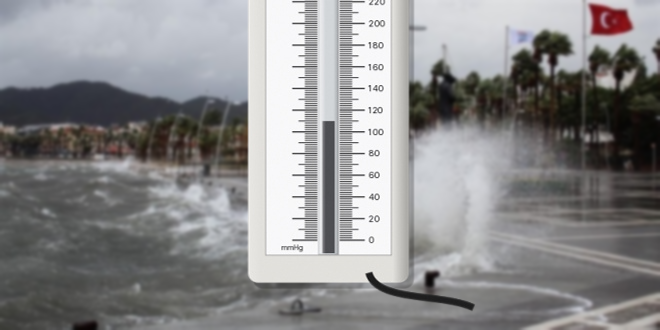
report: 110 (mmHg)
